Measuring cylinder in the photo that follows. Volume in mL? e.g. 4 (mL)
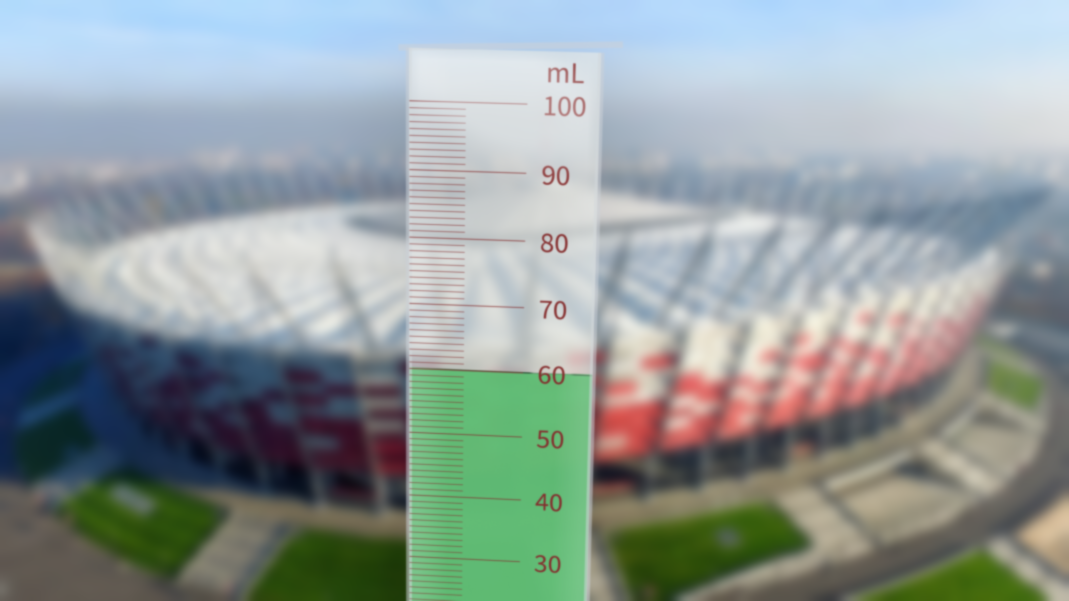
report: 60 (mL)
